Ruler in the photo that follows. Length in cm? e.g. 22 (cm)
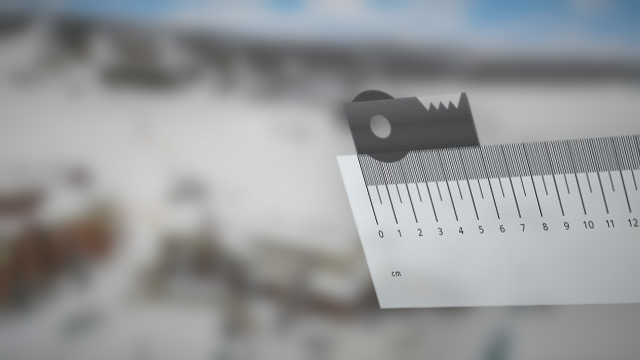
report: 6 (cm)
